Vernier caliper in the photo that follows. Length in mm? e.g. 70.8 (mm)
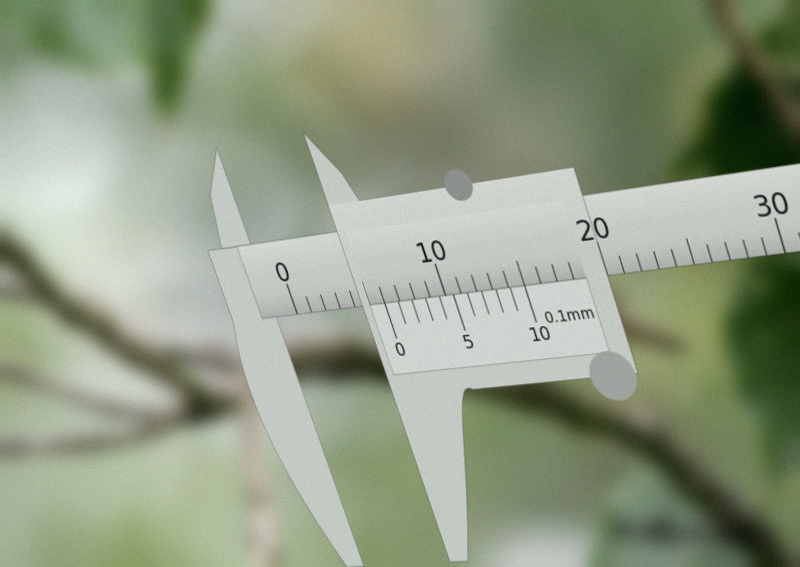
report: 6.0 (mm)
